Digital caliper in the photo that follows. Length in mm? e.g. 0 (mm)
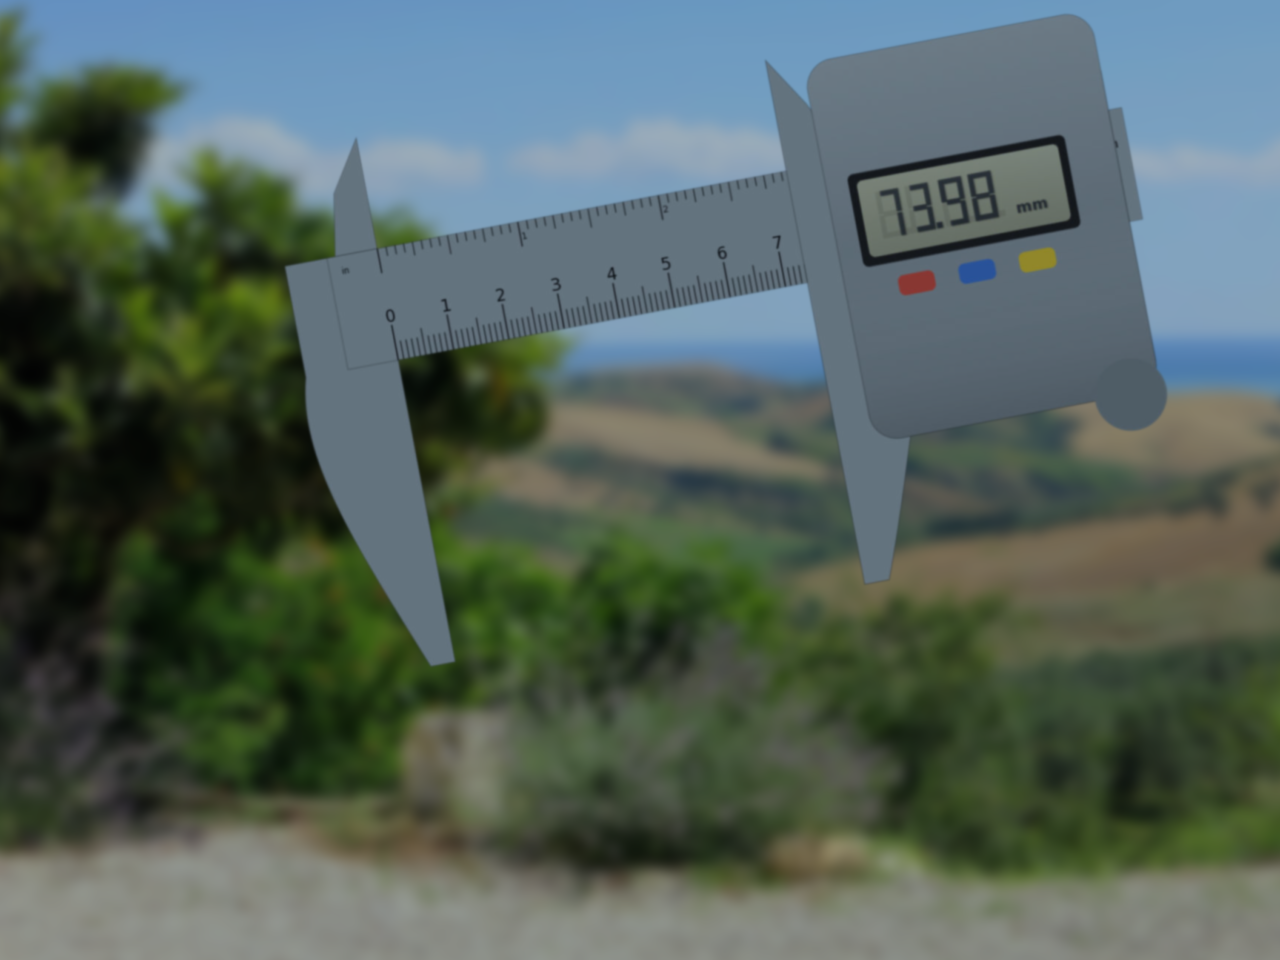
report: 73.98 (mm)
